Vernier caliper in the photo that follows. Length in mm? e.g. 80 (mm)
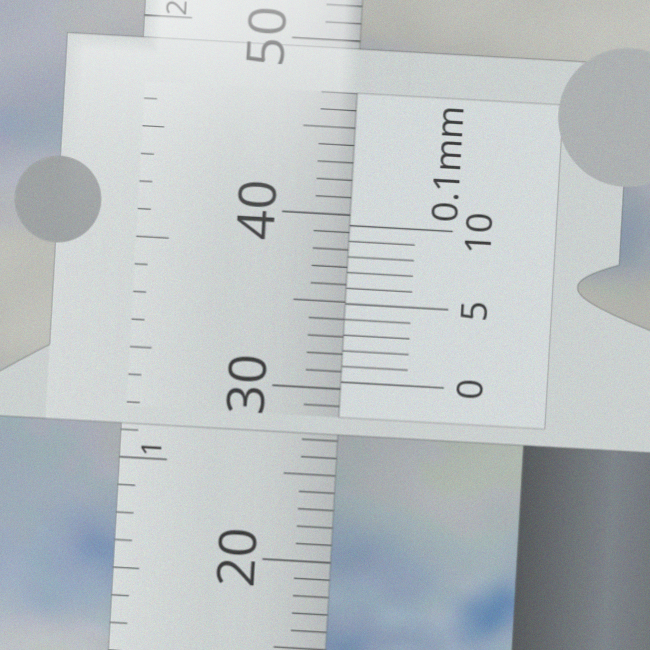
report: 30.4 (mm)
